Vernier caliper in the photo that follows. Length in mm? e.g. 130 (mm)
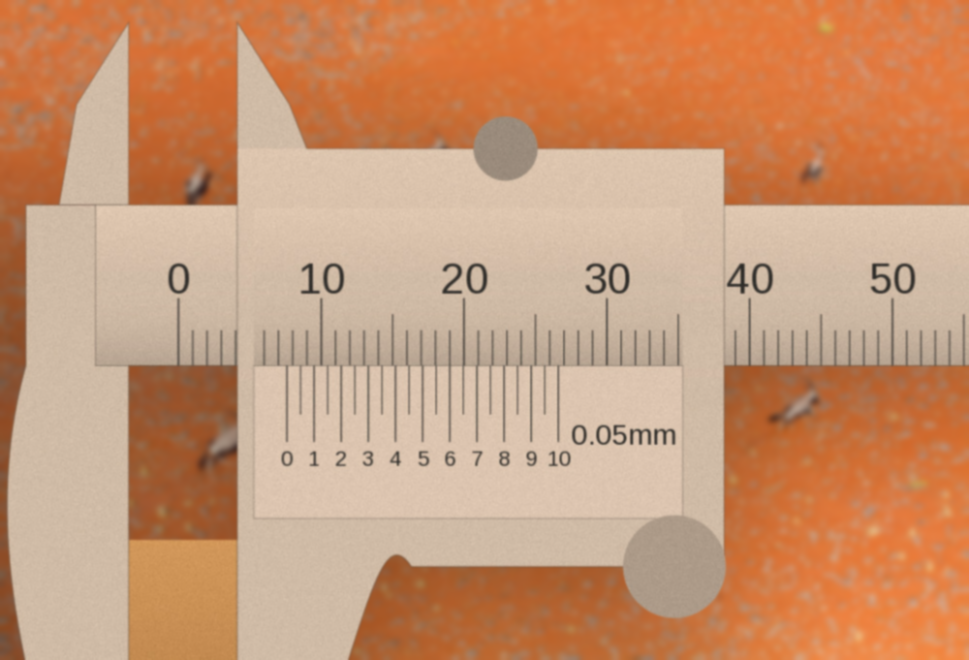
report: 7.6 (mm)
